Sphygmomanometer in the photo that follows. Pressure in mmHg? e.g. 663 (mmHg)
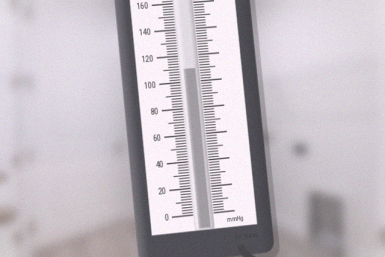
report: 110 (mmHg)
